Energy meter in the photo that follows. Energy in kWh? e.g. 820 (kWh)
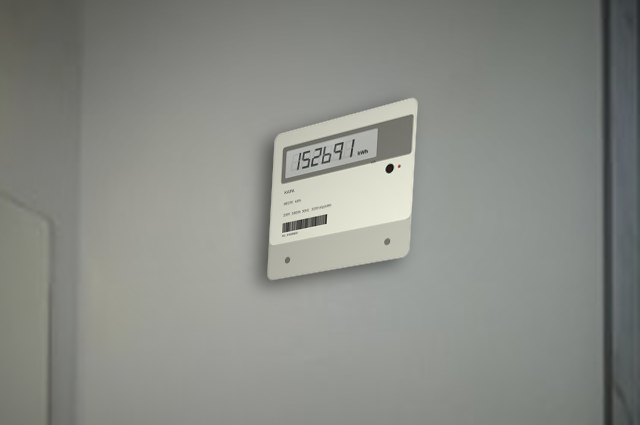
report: 152691 (kWh)
